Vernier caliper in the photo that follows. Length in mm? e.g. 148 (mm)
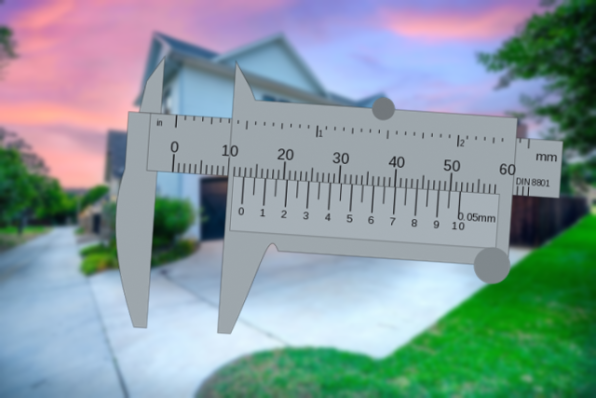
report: 12.8 (mm)
